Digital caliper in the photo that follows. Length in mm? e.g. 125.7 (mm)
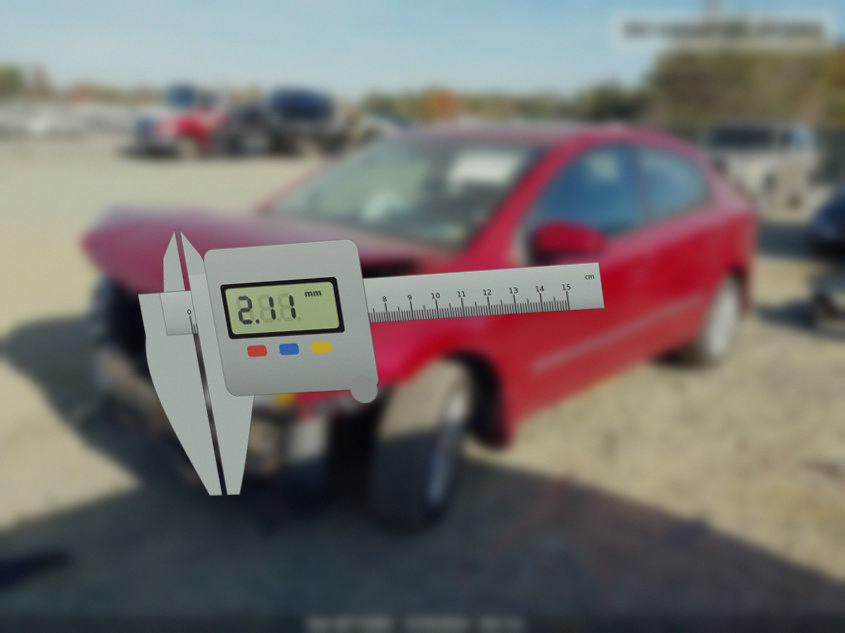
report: 2.11 (mm)
